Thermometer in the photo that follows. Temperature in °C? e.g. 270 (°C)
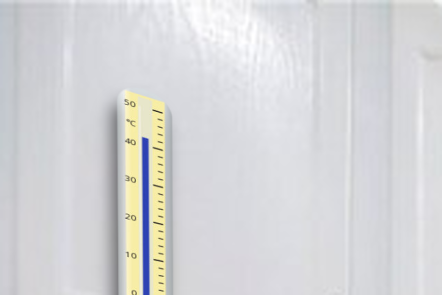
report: 42 (°C)
